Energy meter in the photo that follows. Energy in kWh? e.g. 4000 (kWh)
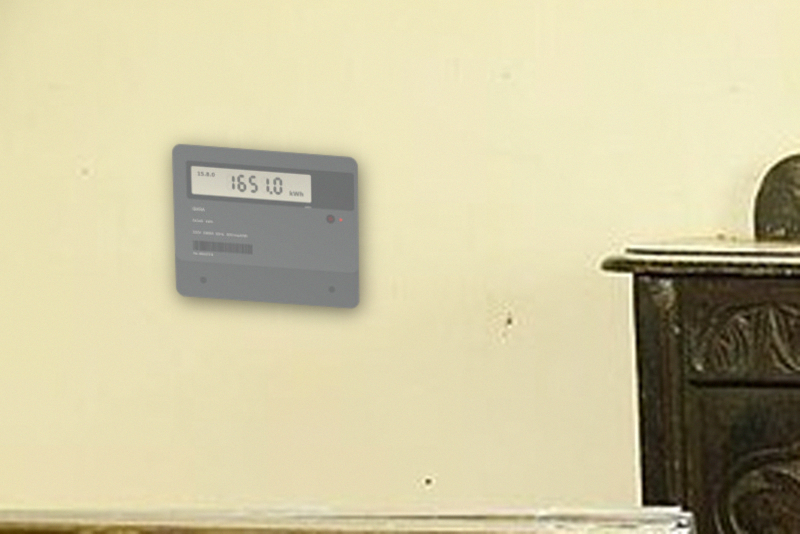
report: 1651.0 (kWh)
